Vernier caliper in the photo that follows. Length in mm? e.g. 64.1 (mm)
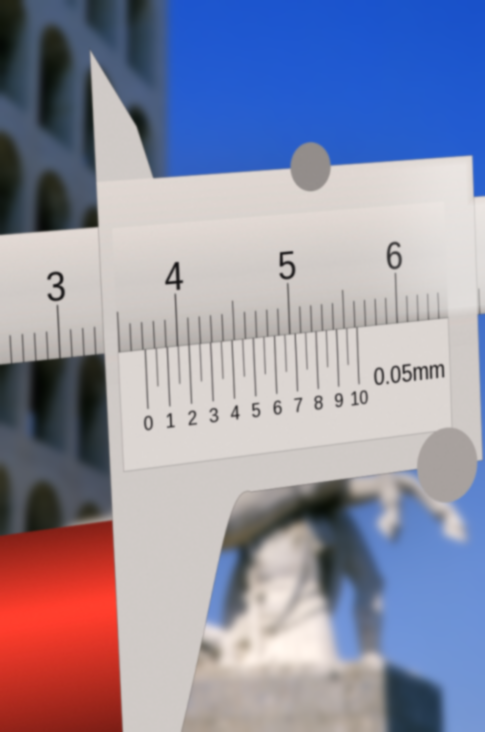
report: 37.2 (mm)
